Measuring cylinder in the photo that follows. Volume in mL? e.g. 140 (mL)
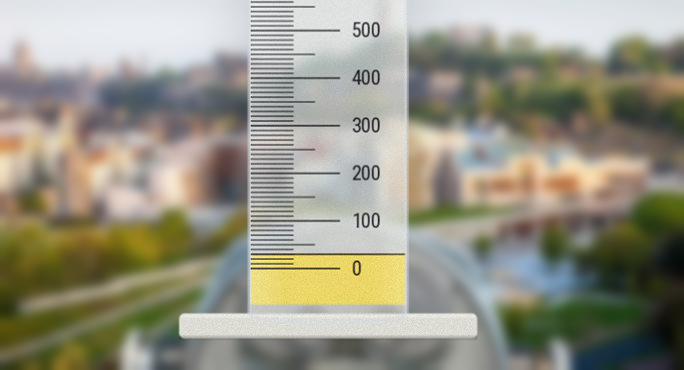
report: 30 (mL)
